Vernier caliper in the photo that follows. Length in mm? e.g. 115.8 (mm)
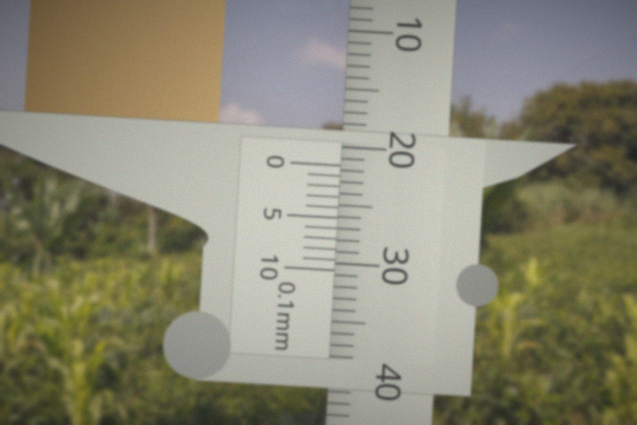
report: 21.6 (mm)
